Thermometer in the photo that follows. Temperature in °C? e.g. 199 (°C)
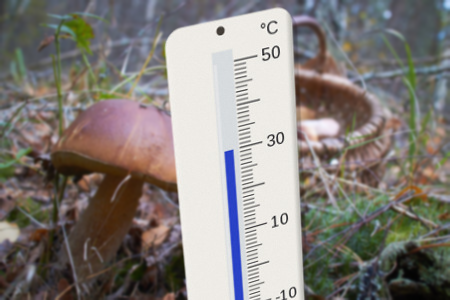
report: 30 (°C)
